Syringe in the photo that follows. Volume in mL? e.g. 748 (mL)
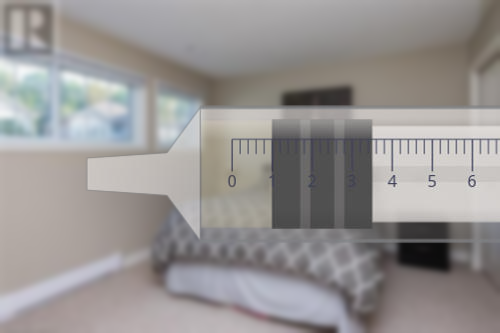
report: 1 (mL)
